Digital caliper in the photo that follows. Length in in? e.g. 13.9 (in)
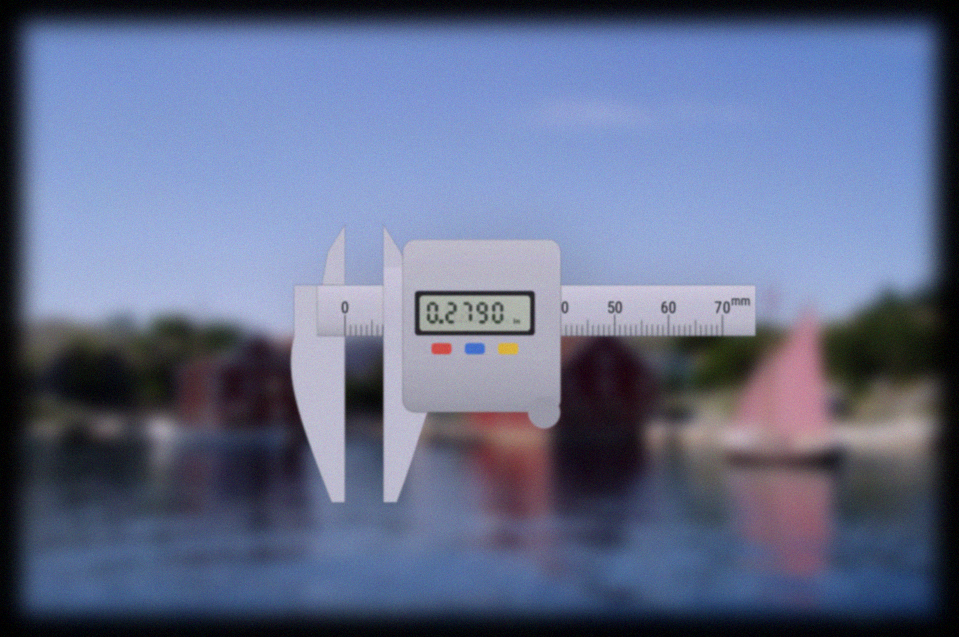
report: 0.2790 (in)
